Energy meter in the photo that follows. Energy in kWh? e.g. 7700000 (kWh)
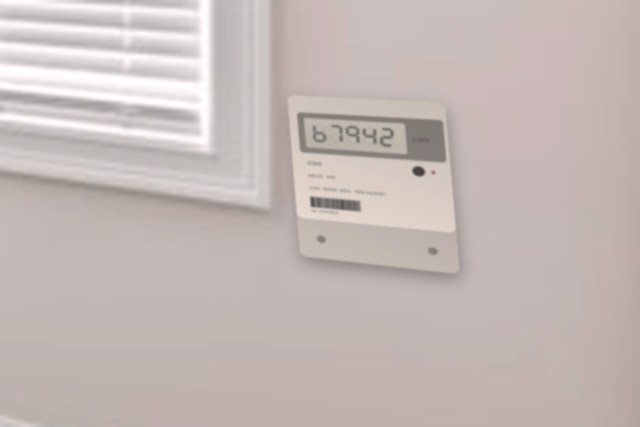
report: 67942 (kWh)
